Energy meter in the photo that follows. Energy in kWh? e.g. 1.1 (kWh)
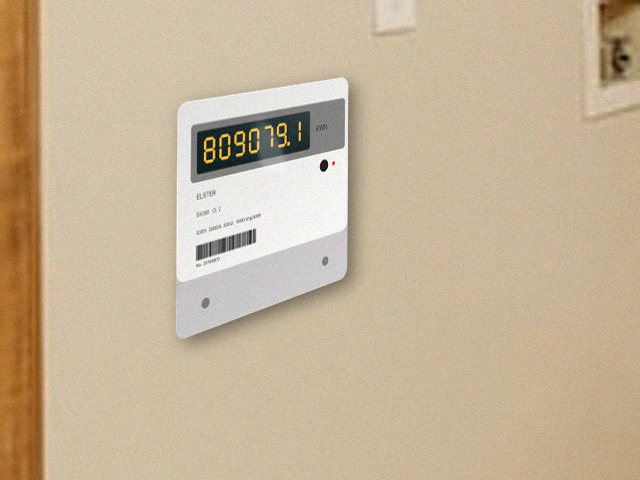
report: 809079.1 (kWh)
